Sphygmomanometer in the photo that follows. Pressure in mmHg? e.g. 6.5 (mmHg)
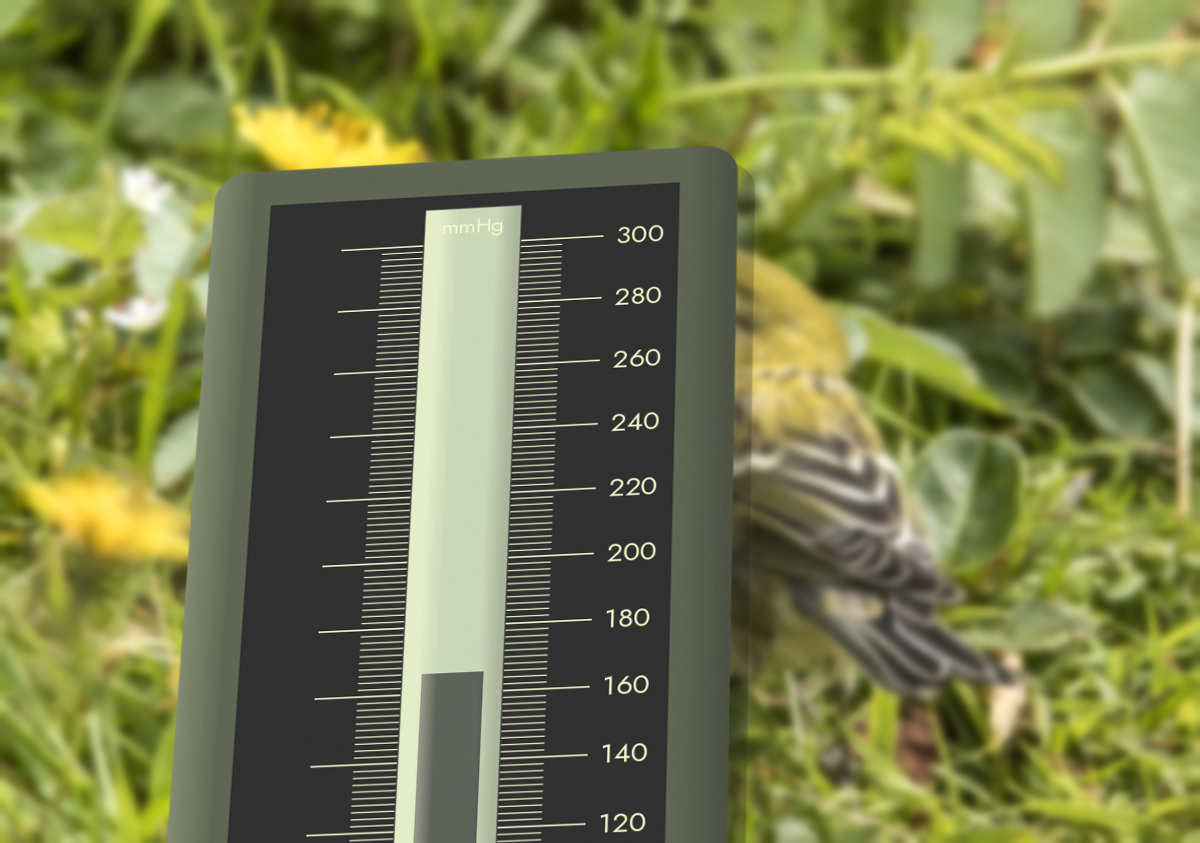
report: 166 (mmHg)
